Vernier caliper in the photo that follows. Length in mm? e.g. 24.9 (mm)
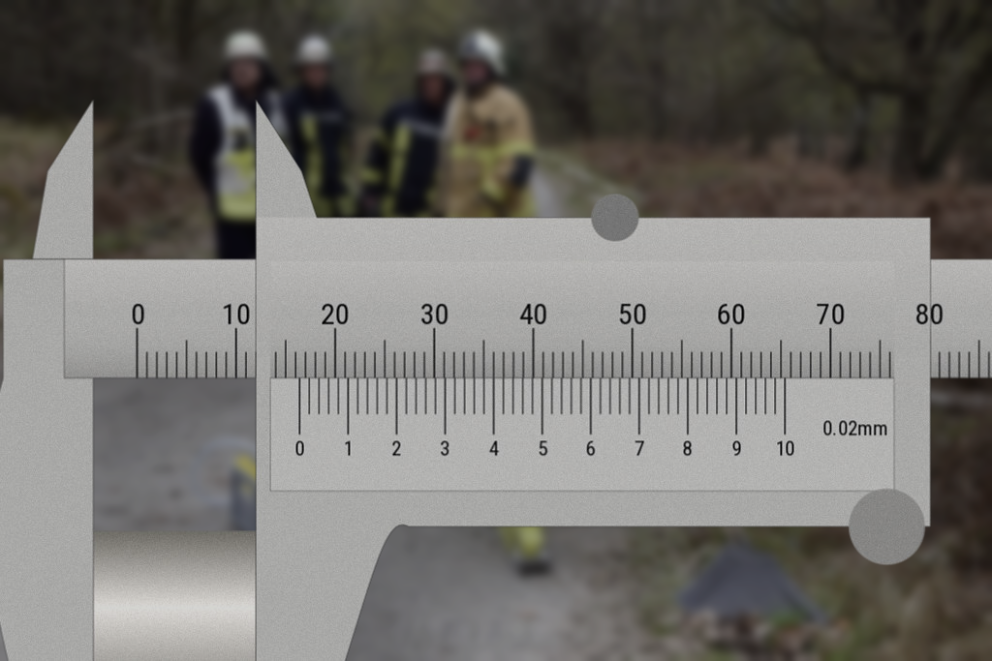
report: 16.4 (mm)
